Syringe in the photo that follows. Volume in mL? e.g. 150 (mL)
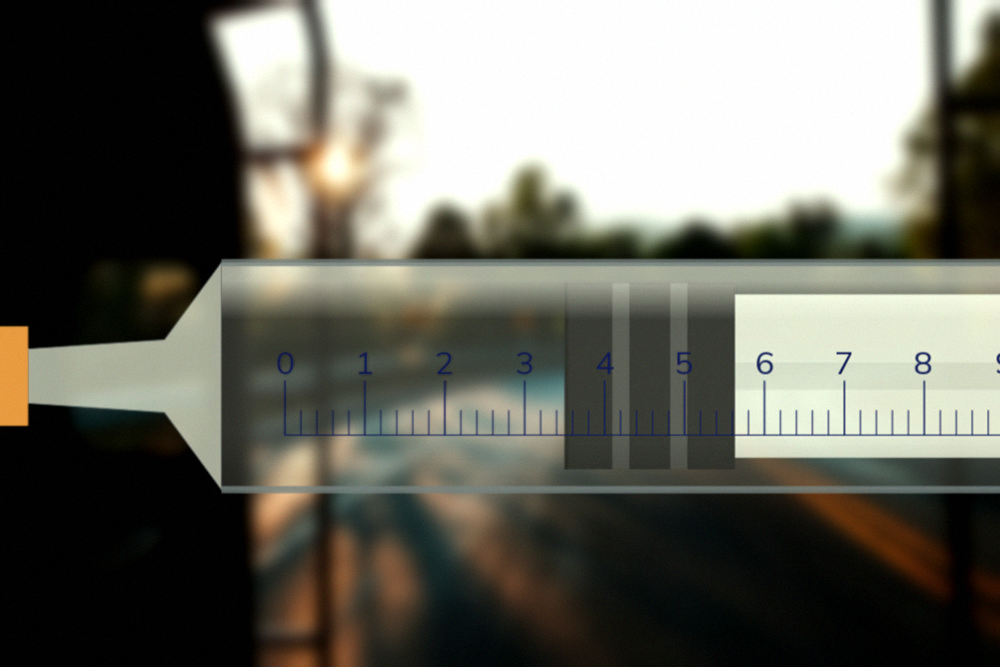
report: 3.5 (mL)
